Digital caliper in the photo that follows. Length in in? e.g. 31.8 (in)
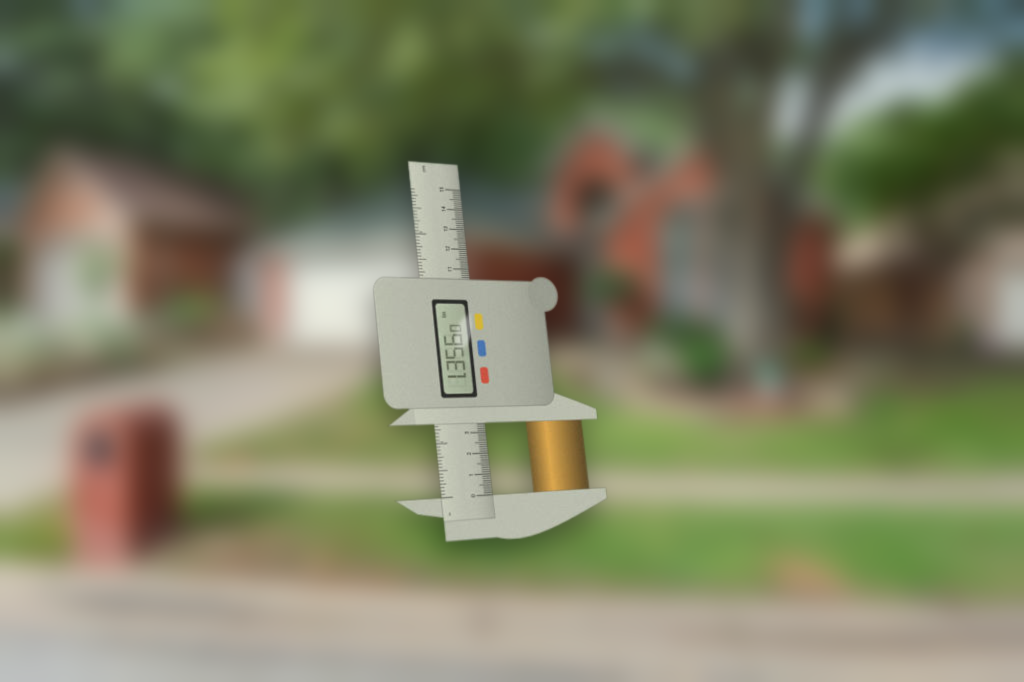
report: 1.3560 (in)
